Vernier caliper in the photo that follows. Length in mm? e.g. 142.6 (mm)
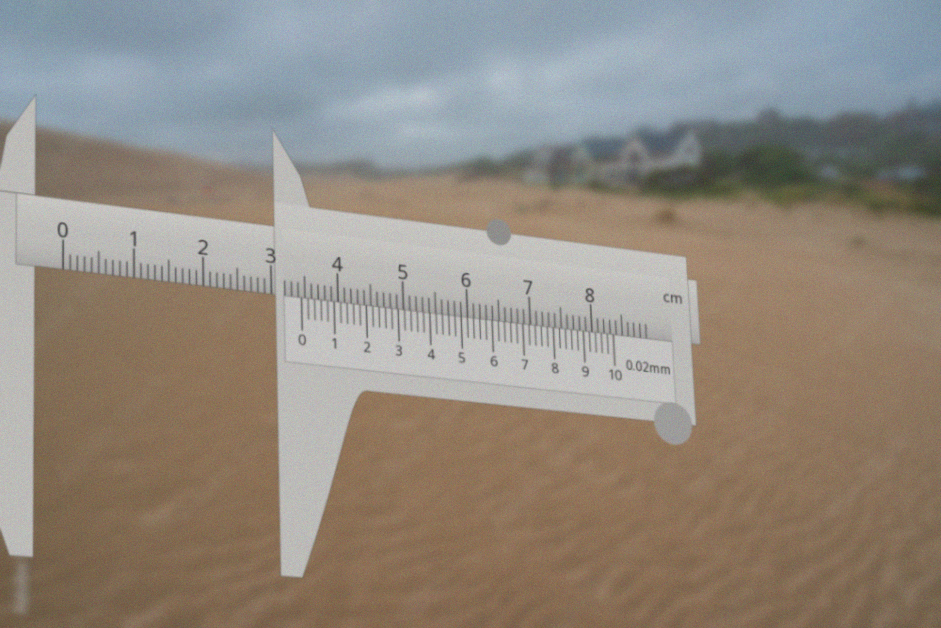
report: 34.5 (mm)
